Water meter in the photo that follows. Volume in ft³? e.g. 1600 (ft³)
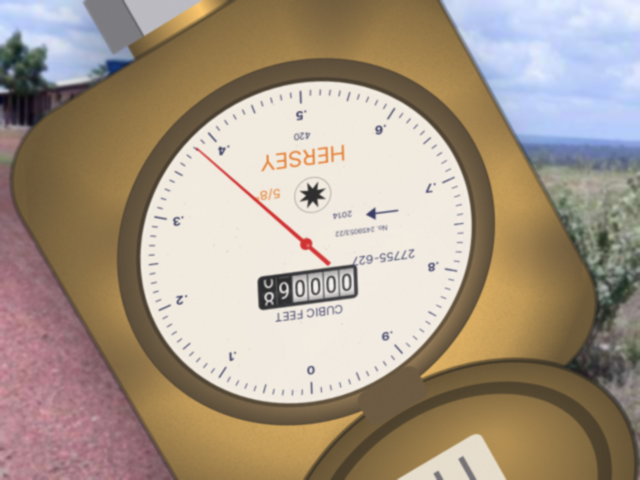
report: 68.38 (ft³)
